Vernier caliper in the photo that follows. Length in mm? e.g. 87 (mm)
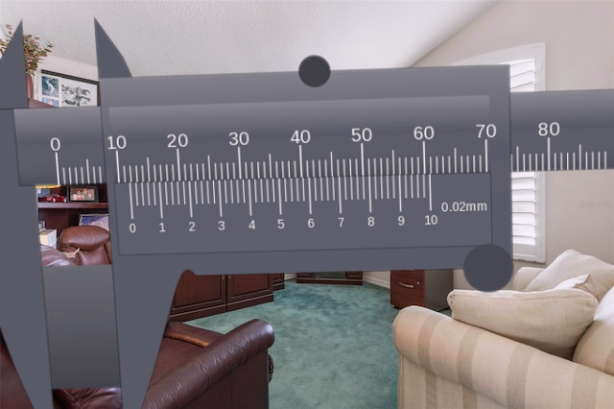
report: 11.8 (mm)
